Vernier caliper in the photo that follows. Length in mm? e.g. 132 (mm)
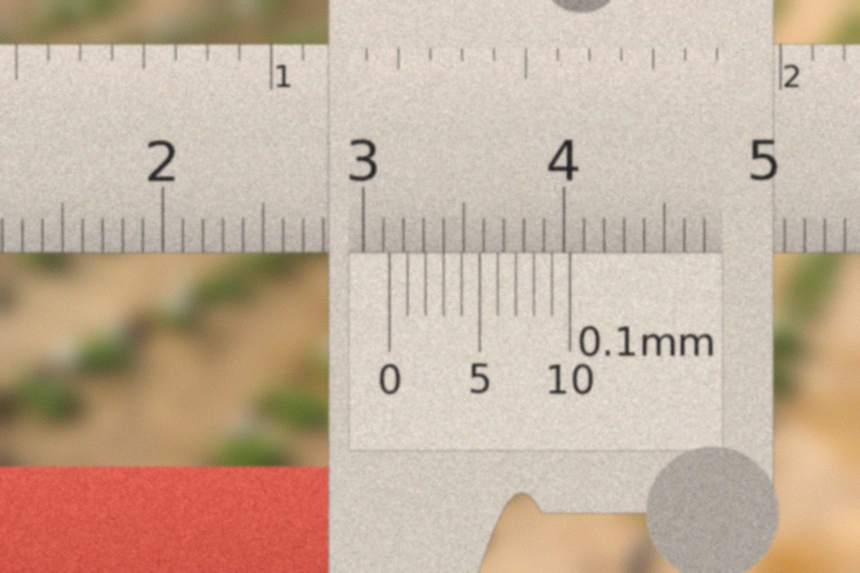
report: 31.3 (mm)
